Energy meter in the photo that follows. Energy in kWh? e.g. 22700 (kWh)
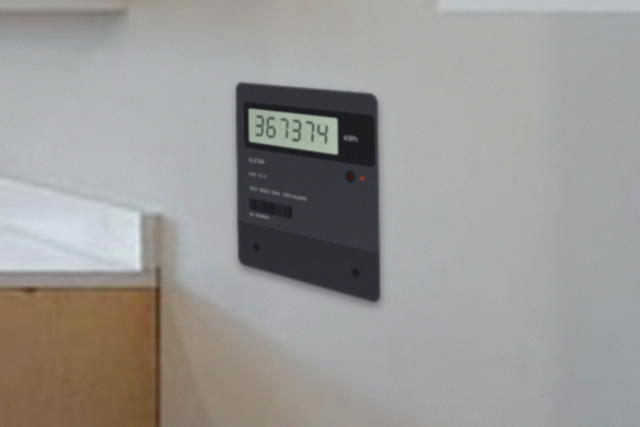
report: 367374 (kWh)
